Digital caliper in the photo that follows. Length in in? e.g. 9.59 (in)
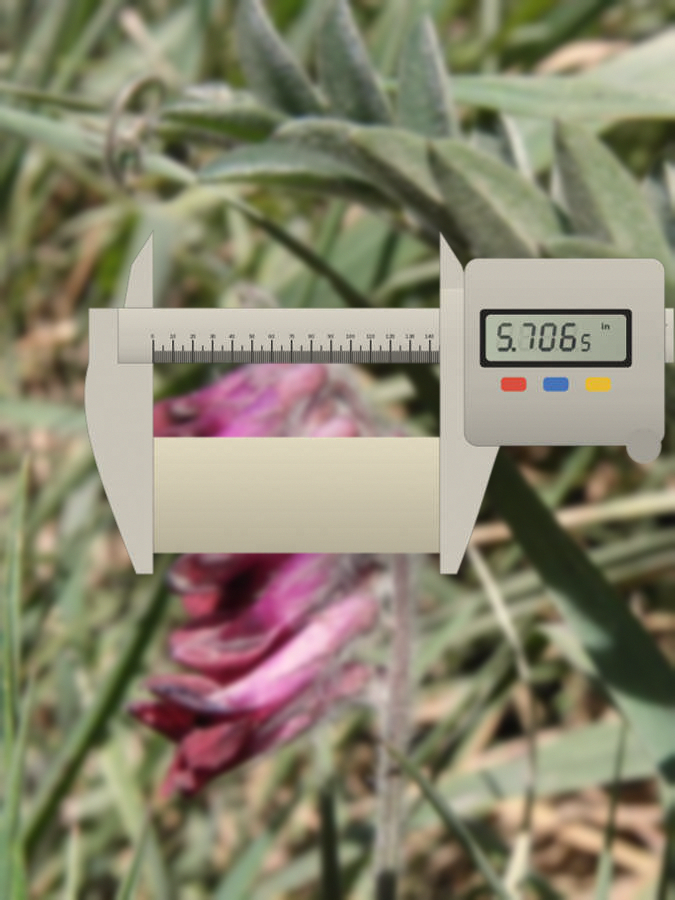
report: 5.7065 (in)
